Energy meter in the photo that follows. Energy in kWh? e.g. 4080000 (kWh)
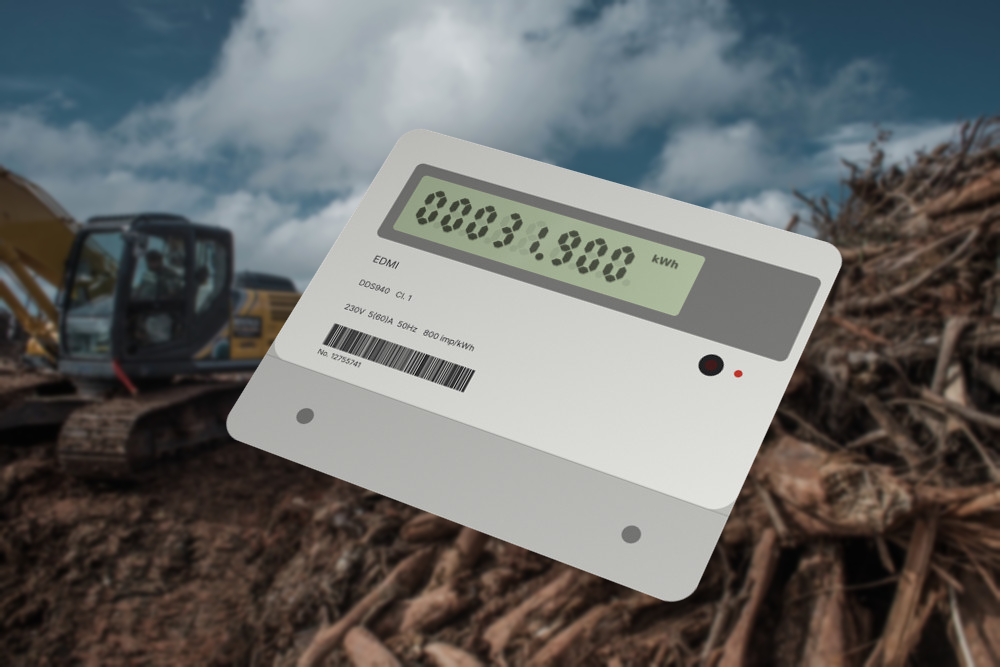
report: 31.900 (kWh)
